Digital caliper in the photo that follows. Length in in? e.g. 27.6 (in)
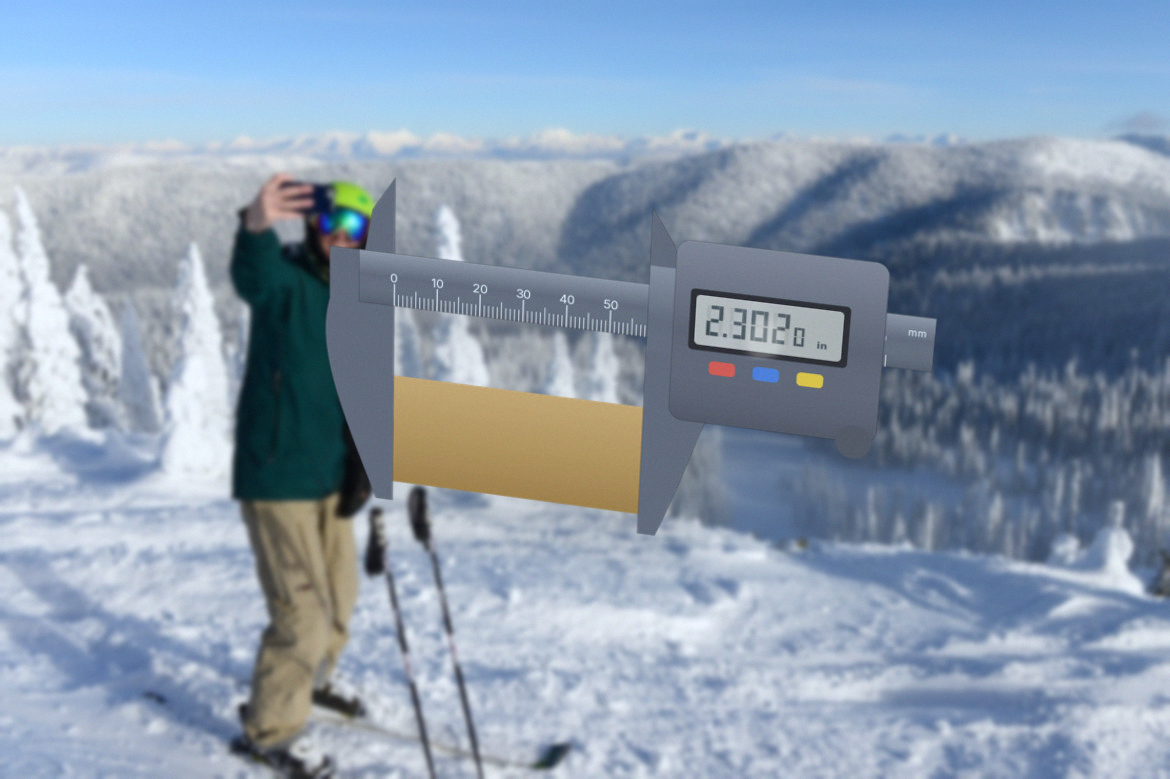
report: 2.3020 (in)
